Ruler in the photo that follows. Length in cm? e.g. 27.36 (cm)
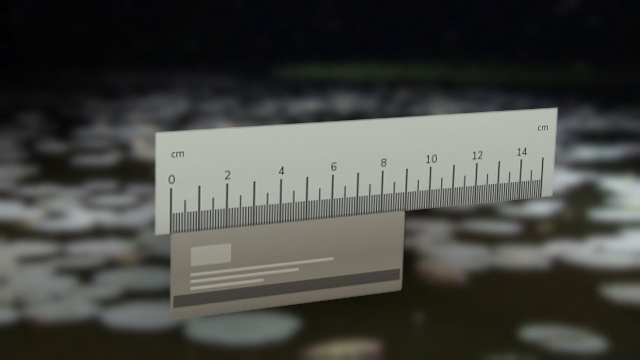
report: 9 (cm)
